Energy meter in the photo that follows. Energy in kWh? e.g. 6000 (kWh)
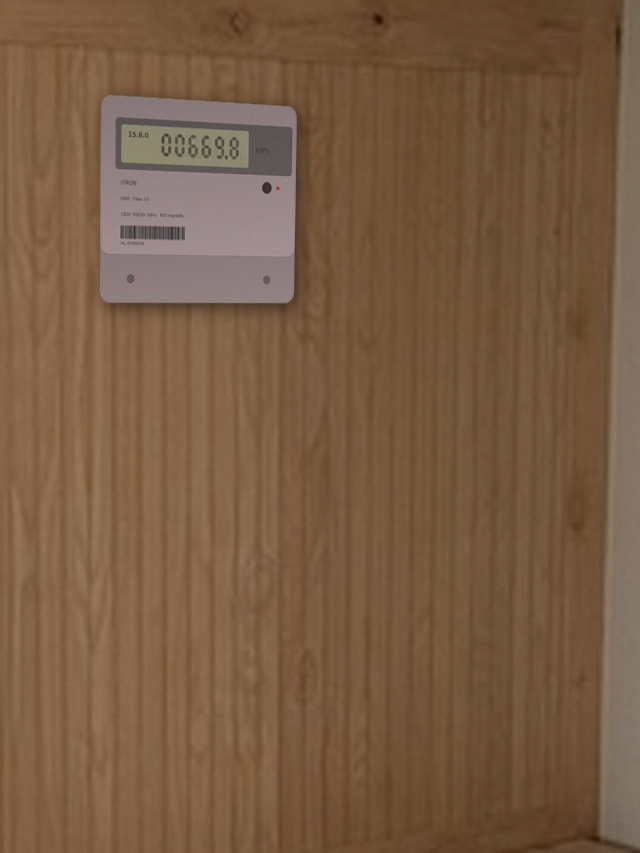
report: 669.8 (kWh)
